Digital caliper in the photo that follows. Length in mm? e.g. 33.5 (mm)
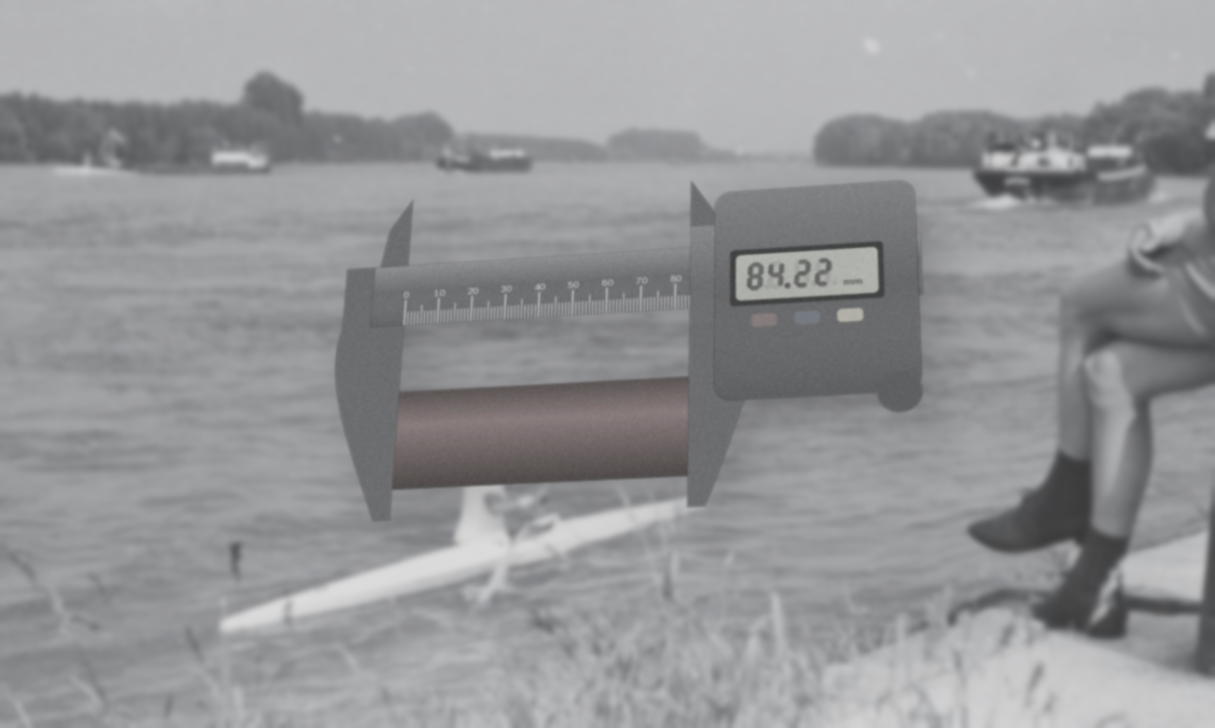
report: 84.22 (mm)
